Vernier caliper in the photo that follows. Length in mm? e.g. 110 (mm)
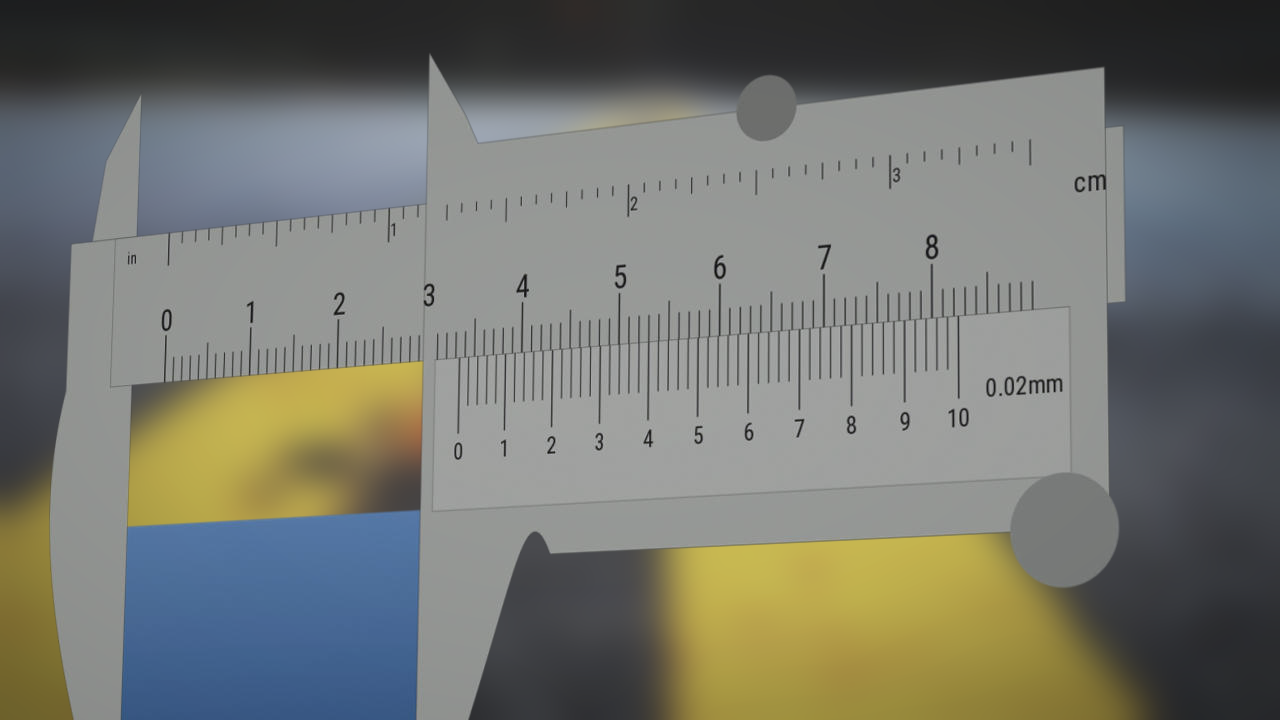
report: 33.4 (mm)
